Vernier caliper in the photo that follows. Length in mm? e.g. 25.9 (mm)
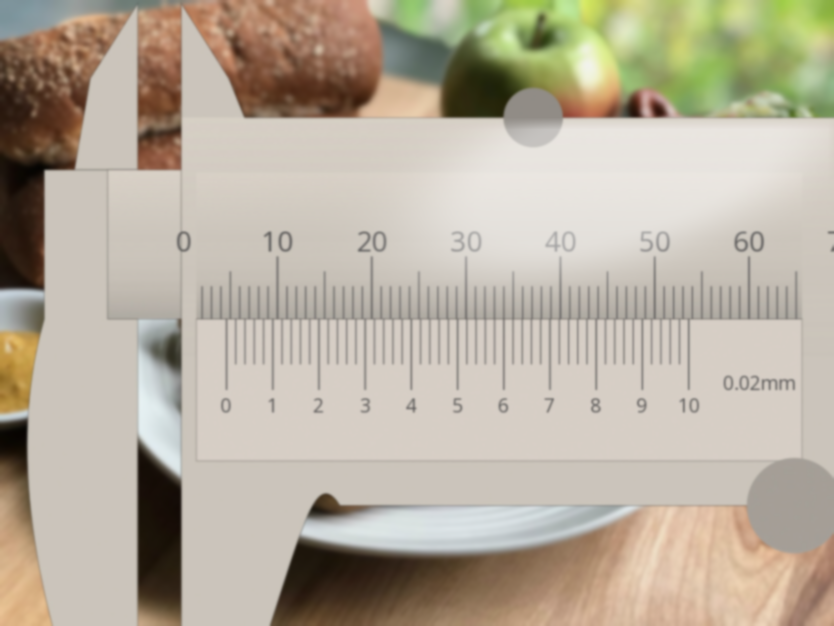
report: 4.6 (mm)
